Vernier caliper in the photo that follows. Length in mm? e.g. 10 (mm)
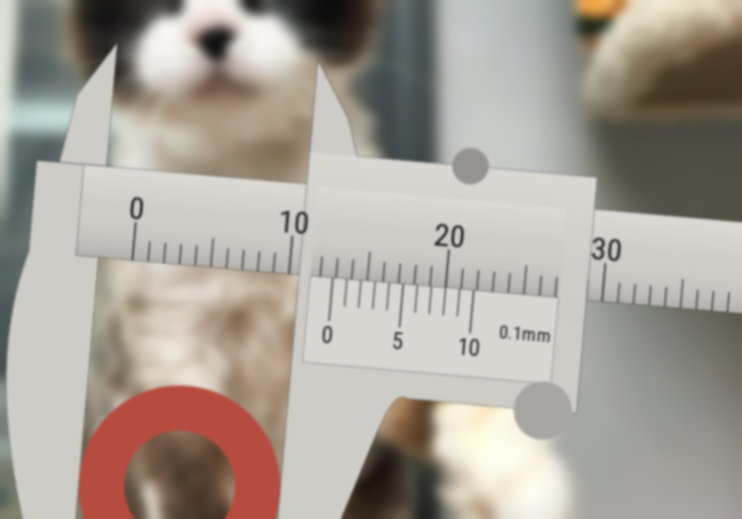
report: 12.8 (mm)
